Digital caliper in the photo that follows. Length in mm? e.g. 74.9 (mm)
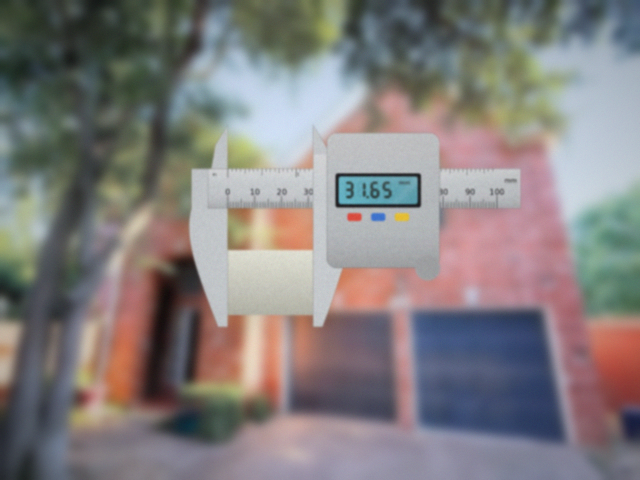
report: 31.65 (mm)
